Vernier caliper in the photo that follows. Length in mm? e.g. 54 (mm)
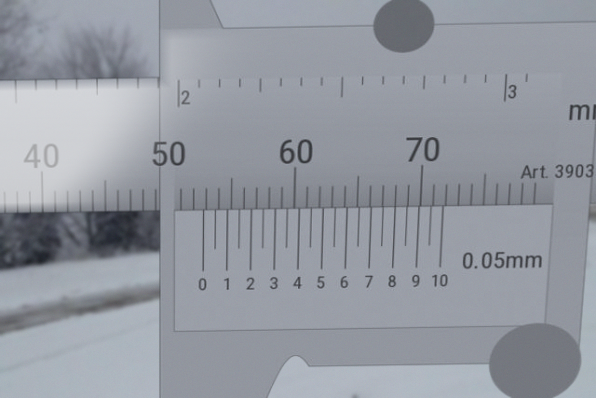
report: 52.8 (mm)
